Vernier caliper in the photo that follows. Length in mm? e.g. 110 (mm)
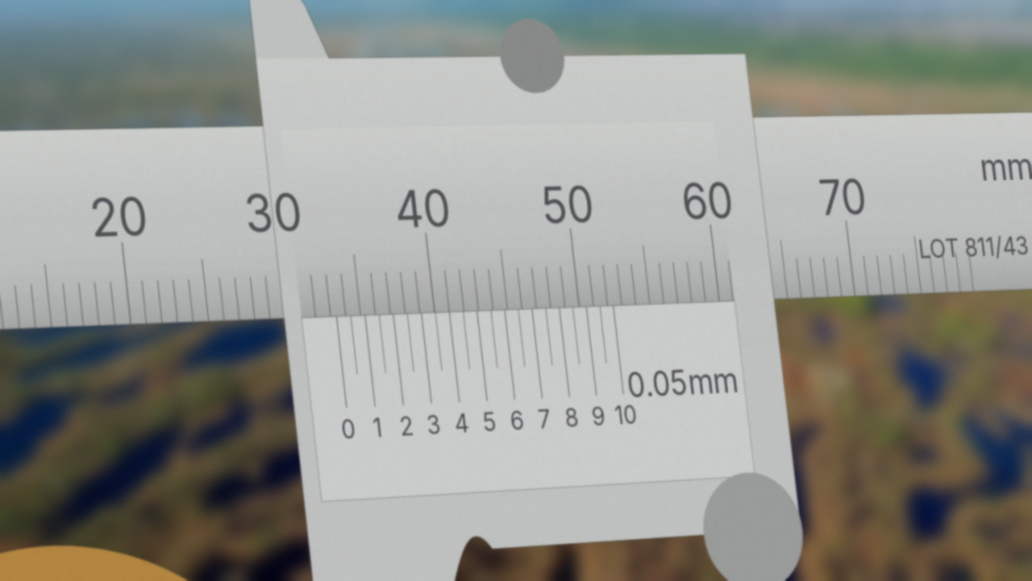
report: 33.4 (mm)
